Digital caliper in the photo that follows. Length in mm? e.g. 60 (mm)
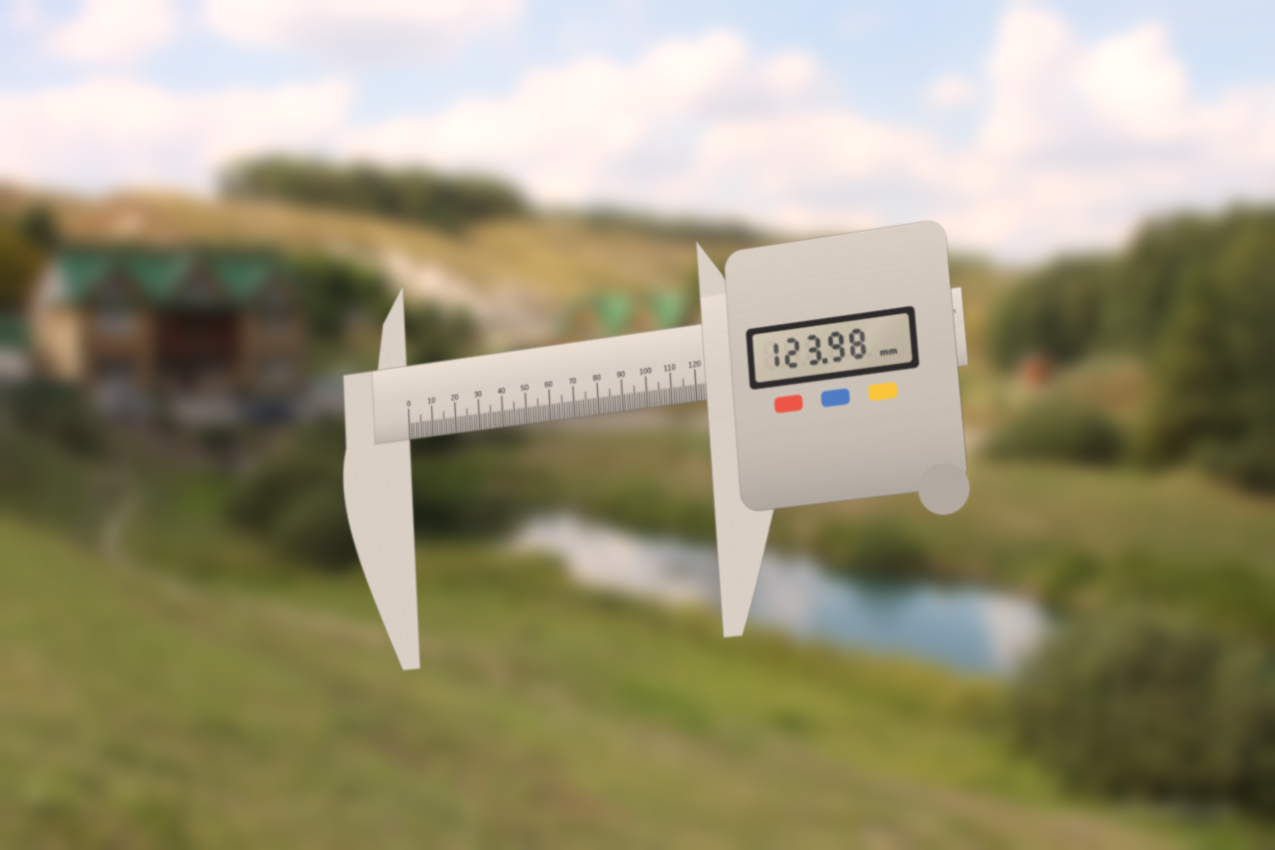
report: 123.98 (mm)
